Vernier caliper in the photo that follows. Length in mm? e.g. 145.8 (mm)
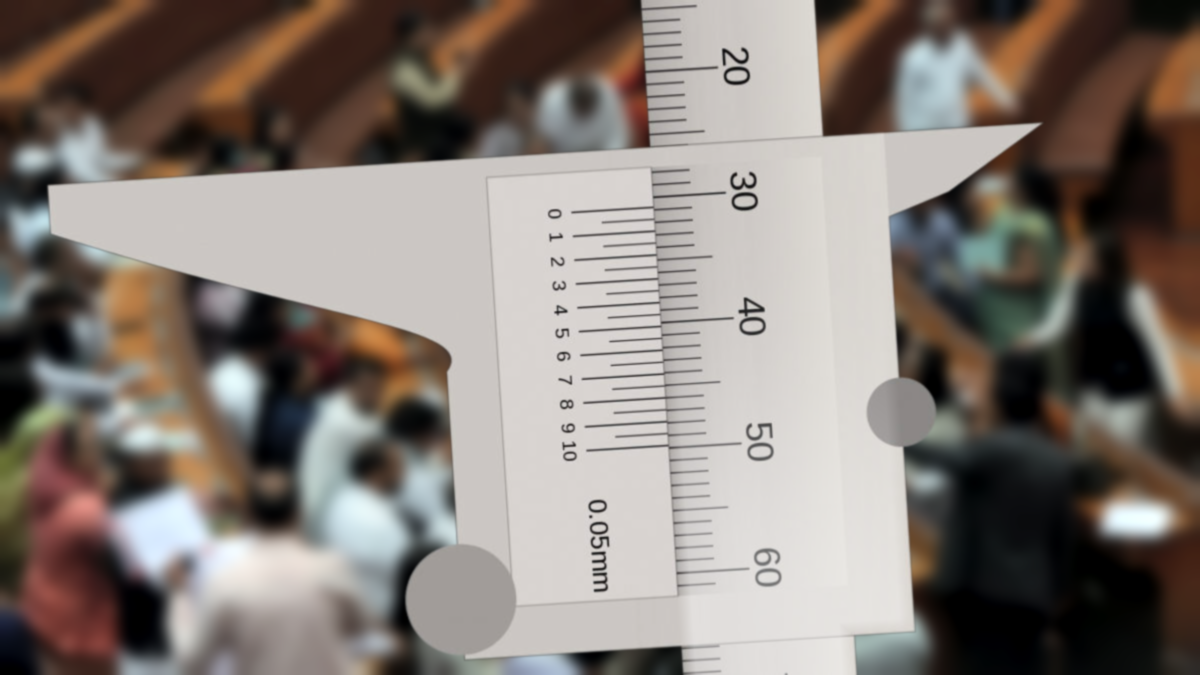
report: 30.8 (mm)
